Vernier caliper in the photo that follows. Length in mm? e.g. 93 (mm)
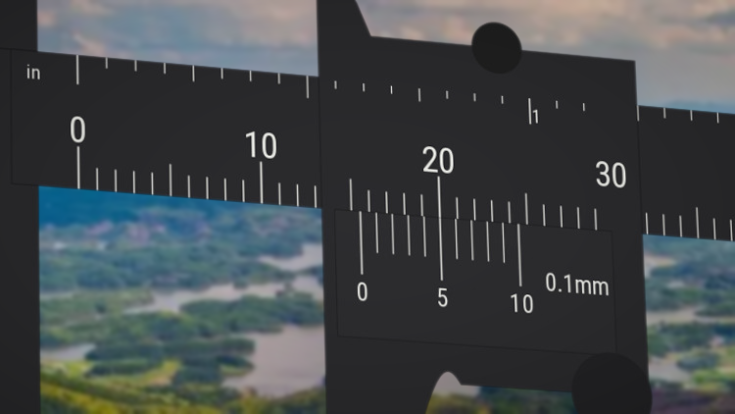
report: 15.5 (mm)
